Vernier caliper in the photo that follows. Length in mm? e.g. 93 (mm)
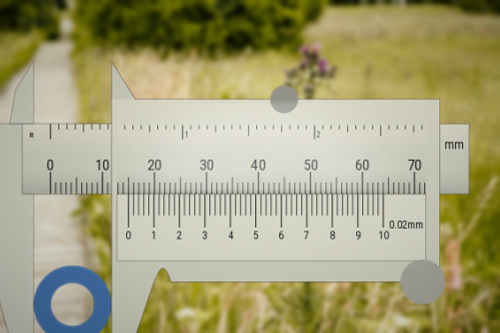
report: 15.0 (mm)
